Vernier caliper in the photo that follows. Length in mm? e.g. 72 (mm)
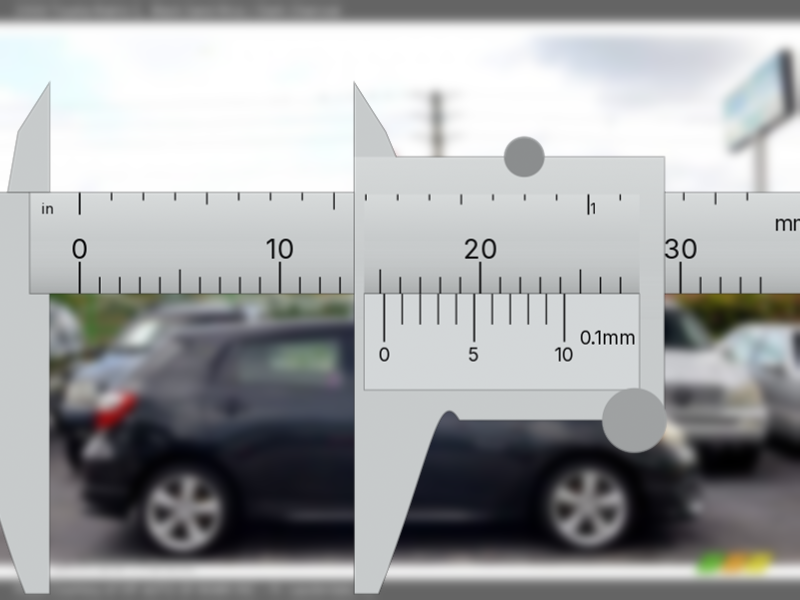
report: 15.2 (mm)
